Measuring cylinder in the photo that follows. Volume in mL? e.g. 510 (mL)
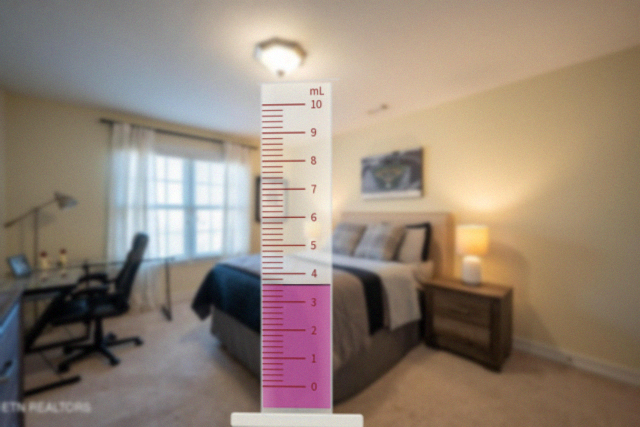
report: 3.6 (mL)
